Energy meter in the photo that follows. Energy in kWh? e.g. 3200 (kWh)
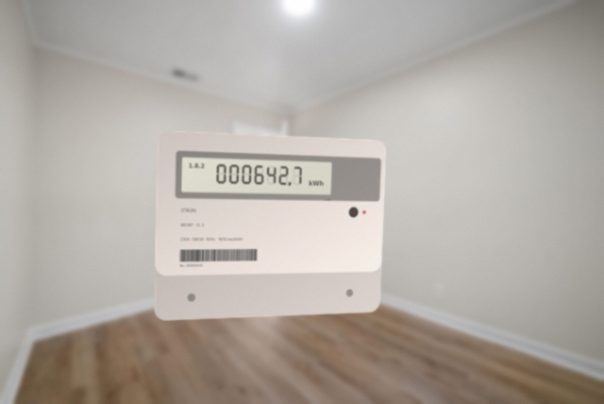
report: 642.7 (kWh)
